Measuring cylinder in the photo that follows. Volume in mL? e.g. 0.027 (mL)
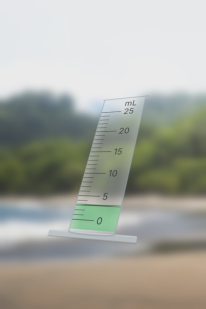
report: 3 (mL)
